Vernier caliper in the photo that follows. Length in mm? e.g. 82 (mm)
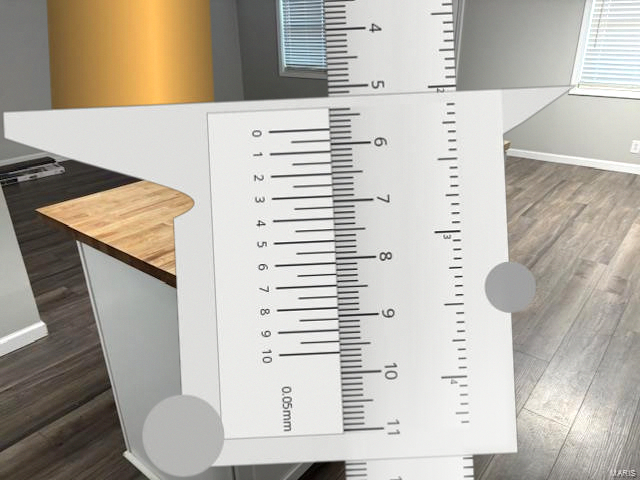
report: 57.4 (mm)
